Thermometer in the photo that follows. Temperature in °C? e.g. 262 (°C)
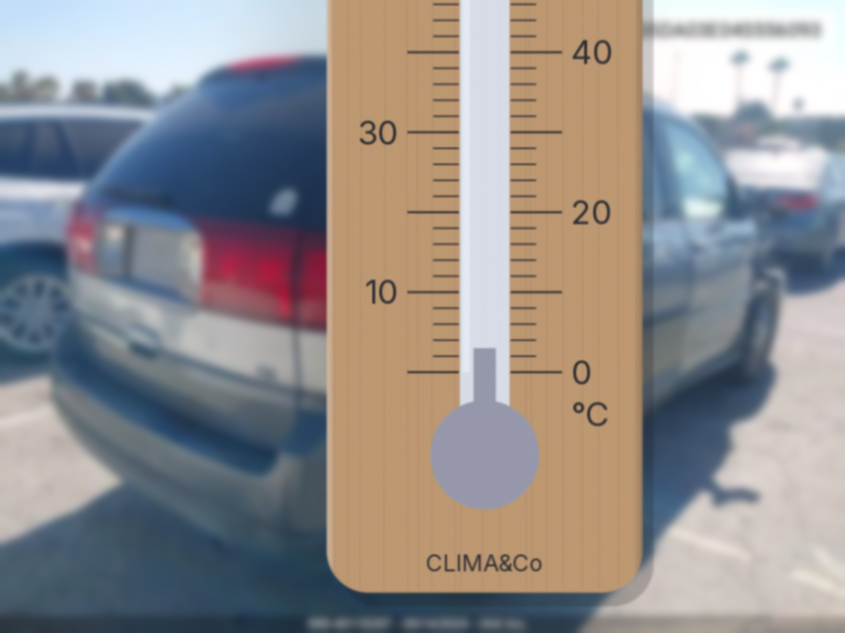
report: 3 (°C)
